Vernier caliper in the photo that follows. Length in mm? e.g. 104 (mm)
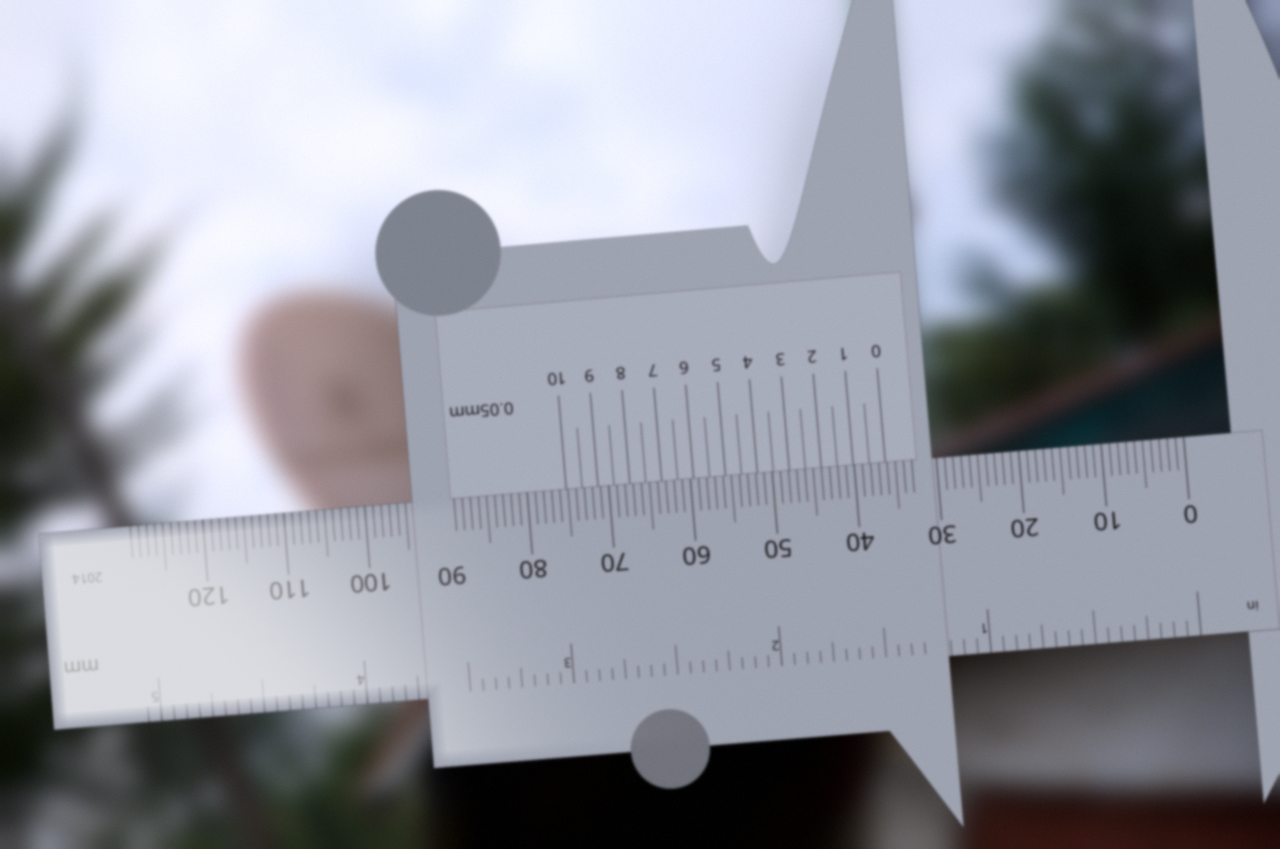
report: 36.2 (mm)
